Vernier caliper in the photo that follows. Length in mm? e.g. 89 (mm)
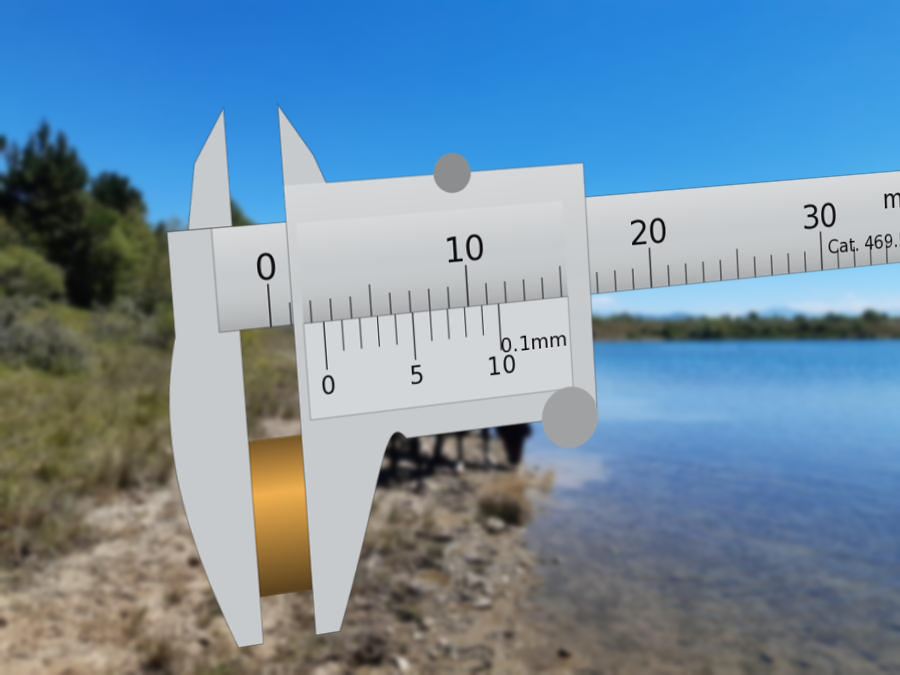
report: 2.6 (mm)
